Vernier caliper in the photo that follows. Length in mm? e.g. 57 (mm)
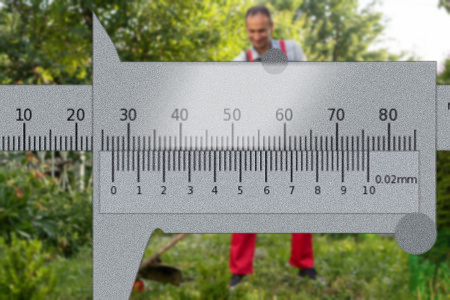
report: 27.0 (mm)
